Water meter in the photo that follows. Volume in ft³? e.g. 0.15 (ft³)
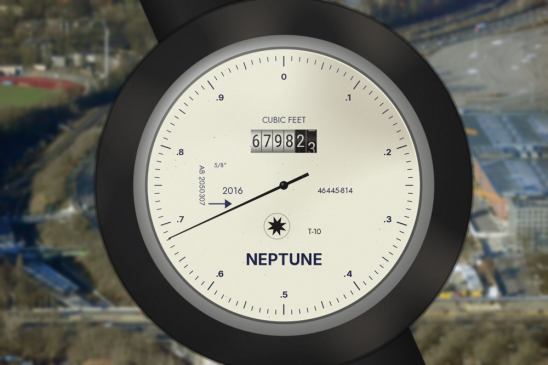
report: 679822.68 (ft³)
